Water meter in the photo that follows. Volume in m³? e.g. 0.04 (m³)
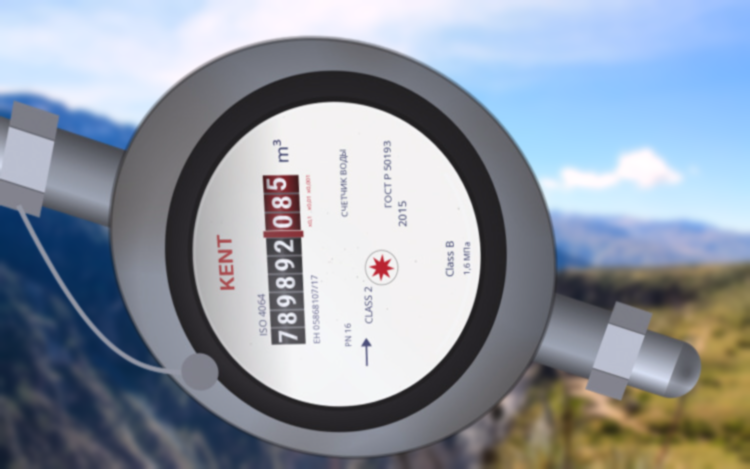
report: 789892.085 (m³)
